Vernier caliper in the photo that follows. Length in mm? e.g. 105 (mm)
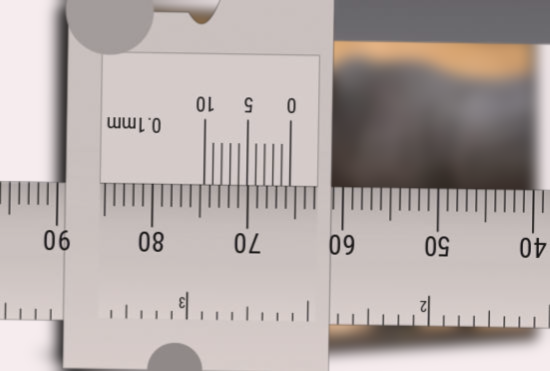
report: 65.6 (mm)
